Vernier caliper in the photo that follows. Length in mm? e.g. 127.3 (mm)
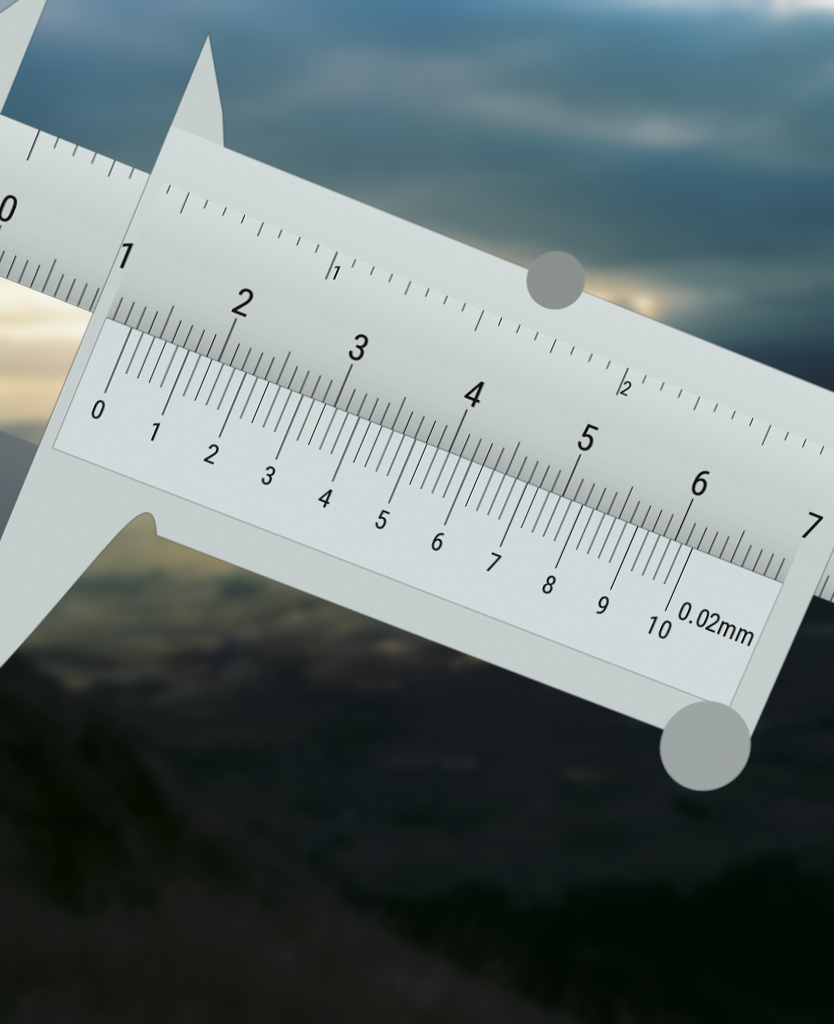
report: 12.6 (mm)
